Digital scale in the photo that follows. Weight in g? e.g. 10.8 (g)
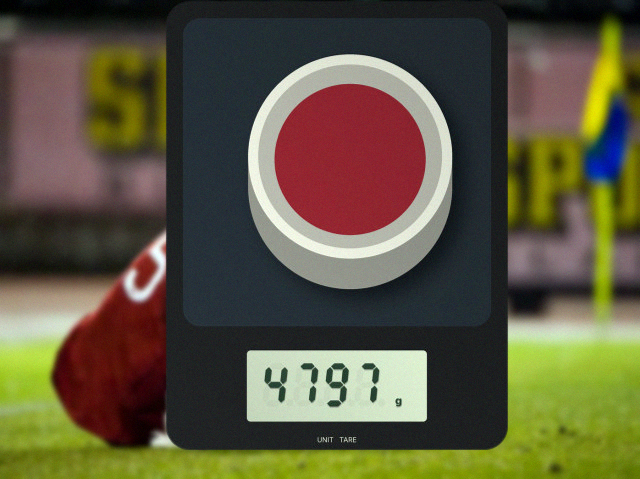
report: 4797 (g)
